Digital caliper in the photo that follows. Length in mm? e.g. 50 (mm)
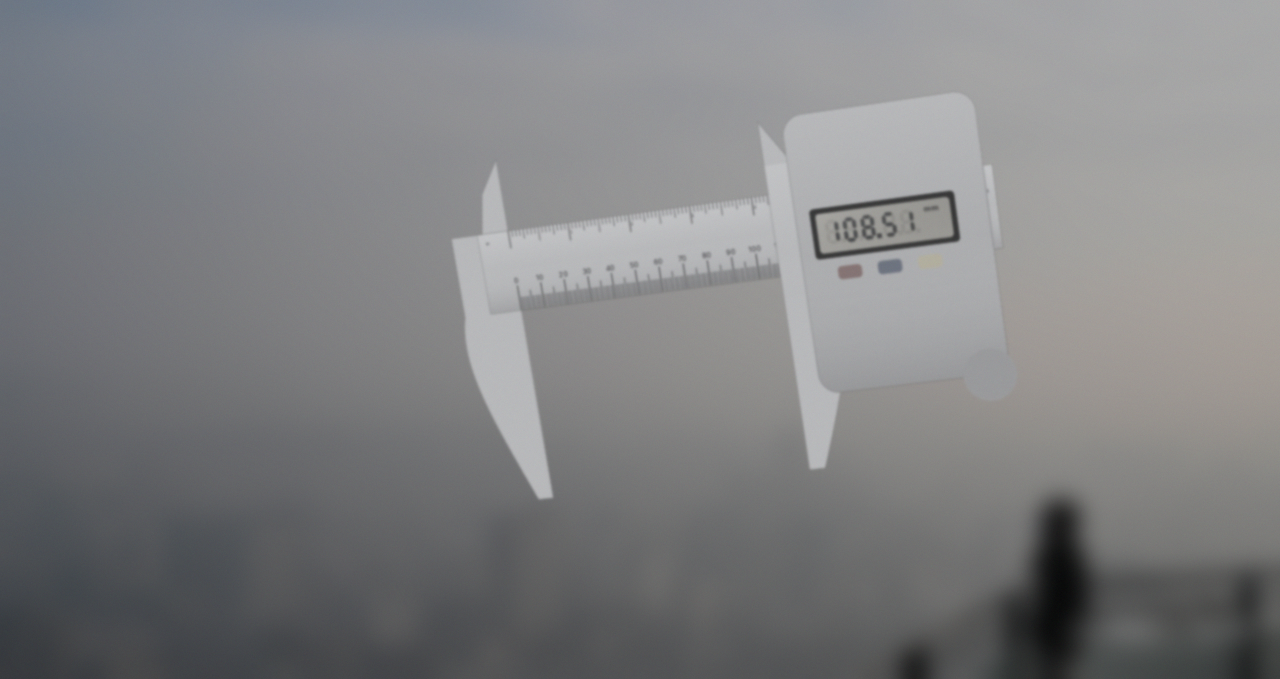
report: 108.51 (mm)
